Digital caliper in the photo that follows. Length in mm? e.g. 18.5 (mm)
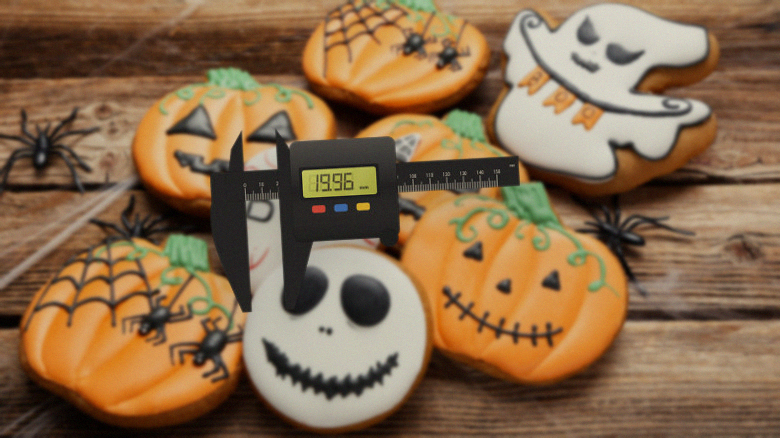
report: 19.96 (mm)
